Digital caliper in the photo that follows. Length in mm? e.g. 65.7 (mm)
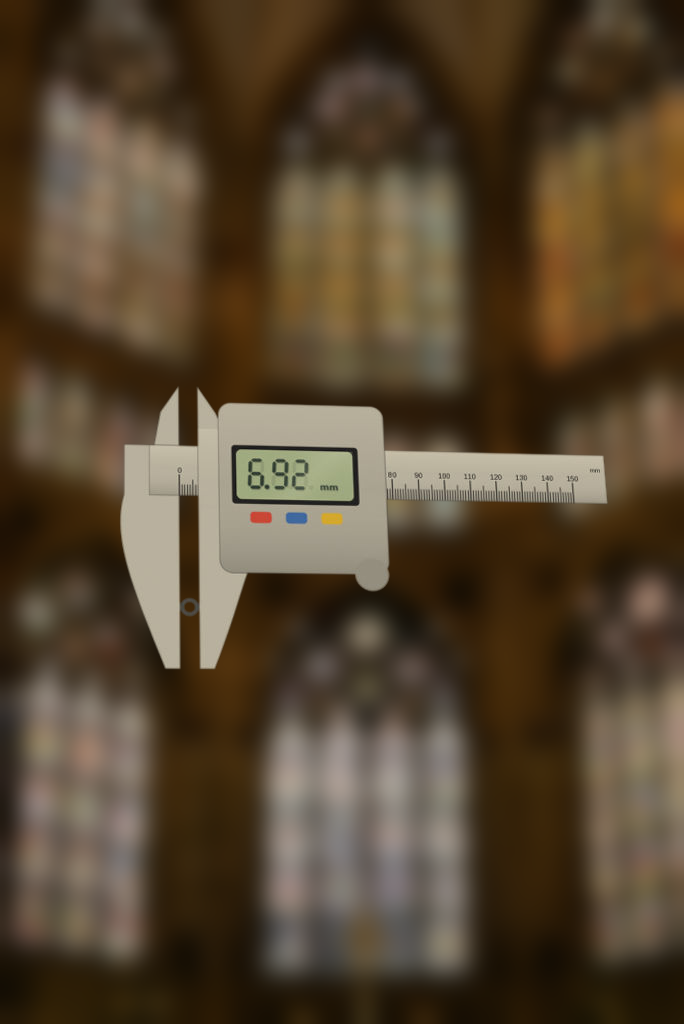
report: 6.92 (mm)
